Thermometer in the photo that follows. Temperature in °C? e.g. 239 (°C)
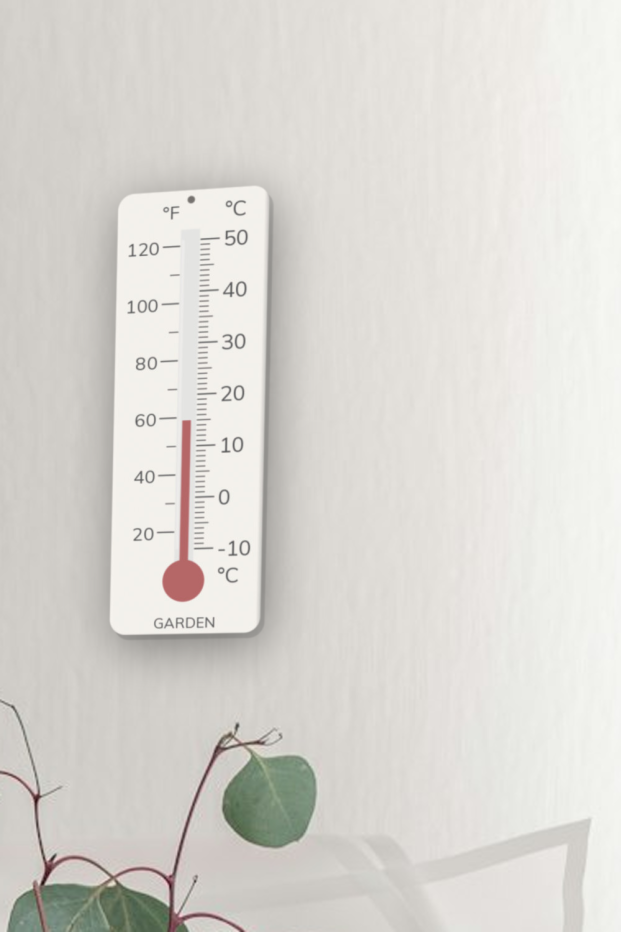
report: 15 (°C)
